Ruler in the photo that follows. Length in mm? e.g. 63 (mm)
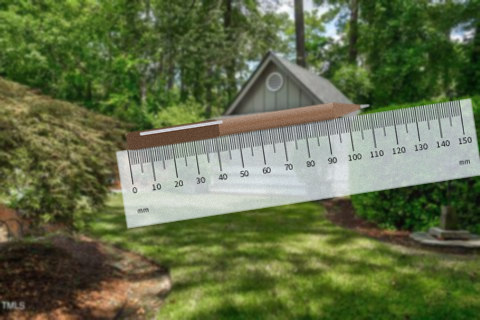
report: 110 (mm)
